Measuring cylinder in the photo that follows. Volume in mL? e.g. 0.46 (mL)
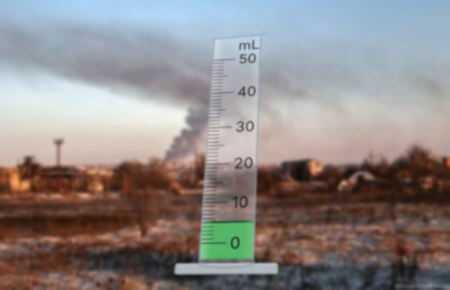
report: 5 (mL)
